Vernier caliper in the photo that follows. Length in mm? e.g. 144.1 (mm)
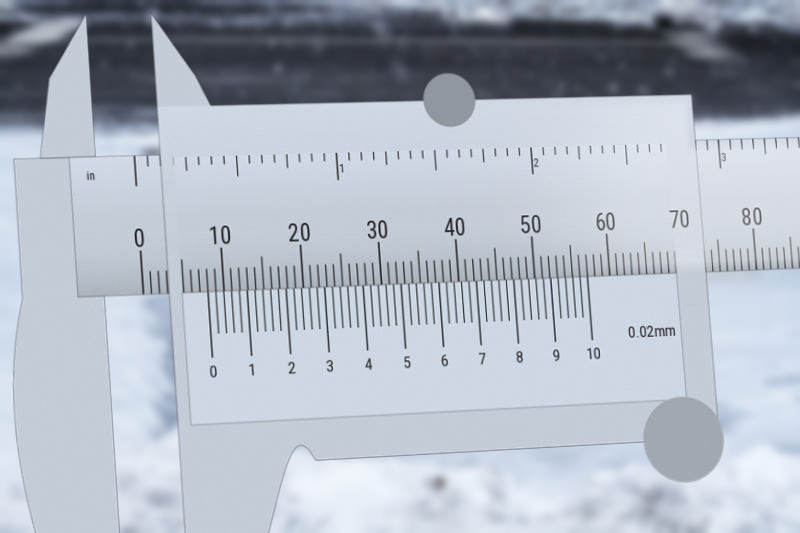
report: 8.0 (mm)
